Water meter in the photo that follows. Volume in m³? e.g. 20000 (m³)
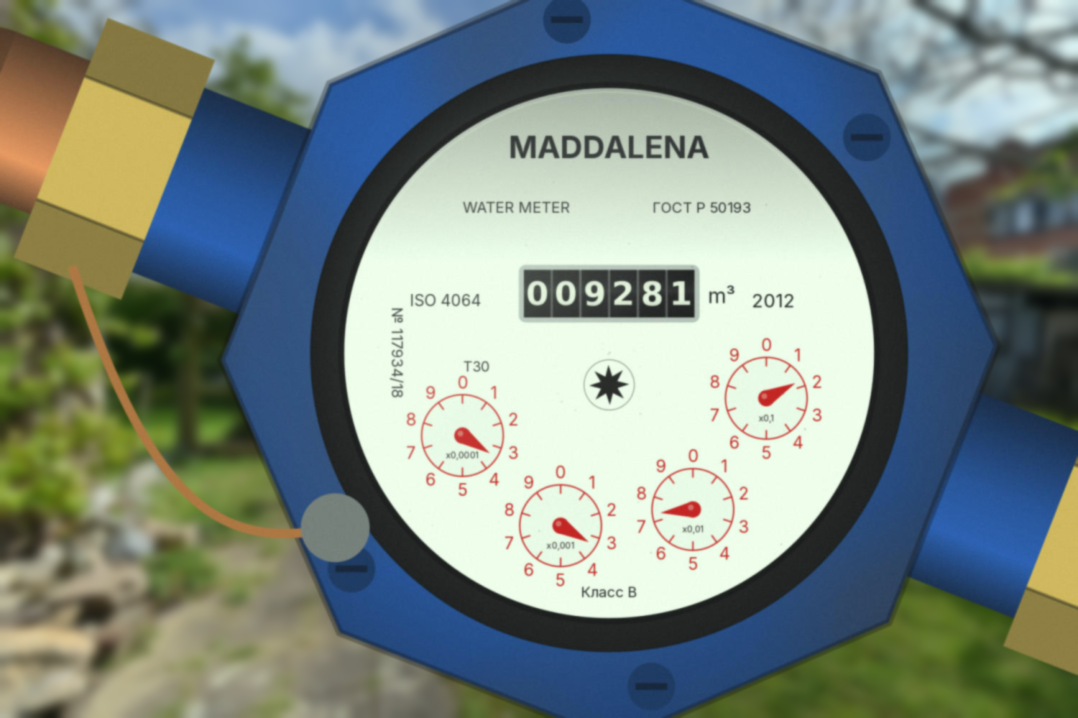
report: 9281.1733 (m³)
